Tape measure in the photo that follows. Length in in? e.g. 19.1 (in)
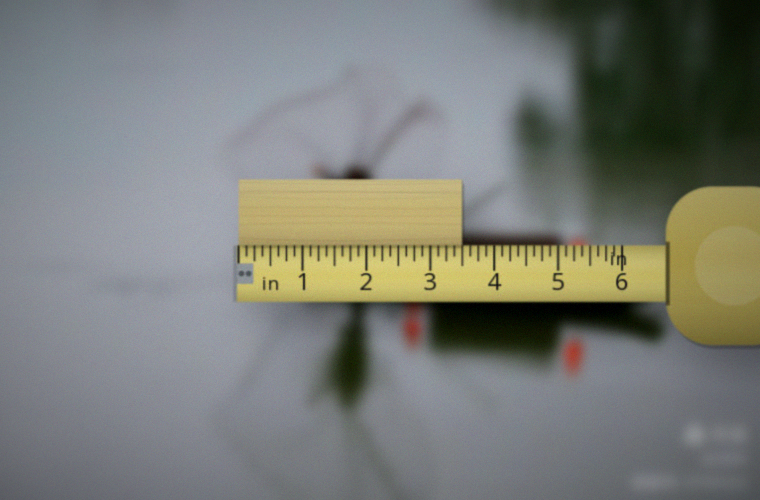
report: 3.5 (in)
